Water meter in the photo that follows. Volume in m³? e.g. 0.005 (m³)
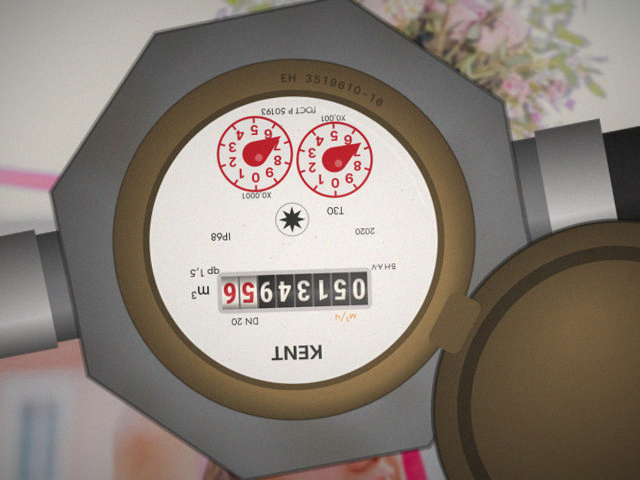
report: 51349.5666 (m³)
